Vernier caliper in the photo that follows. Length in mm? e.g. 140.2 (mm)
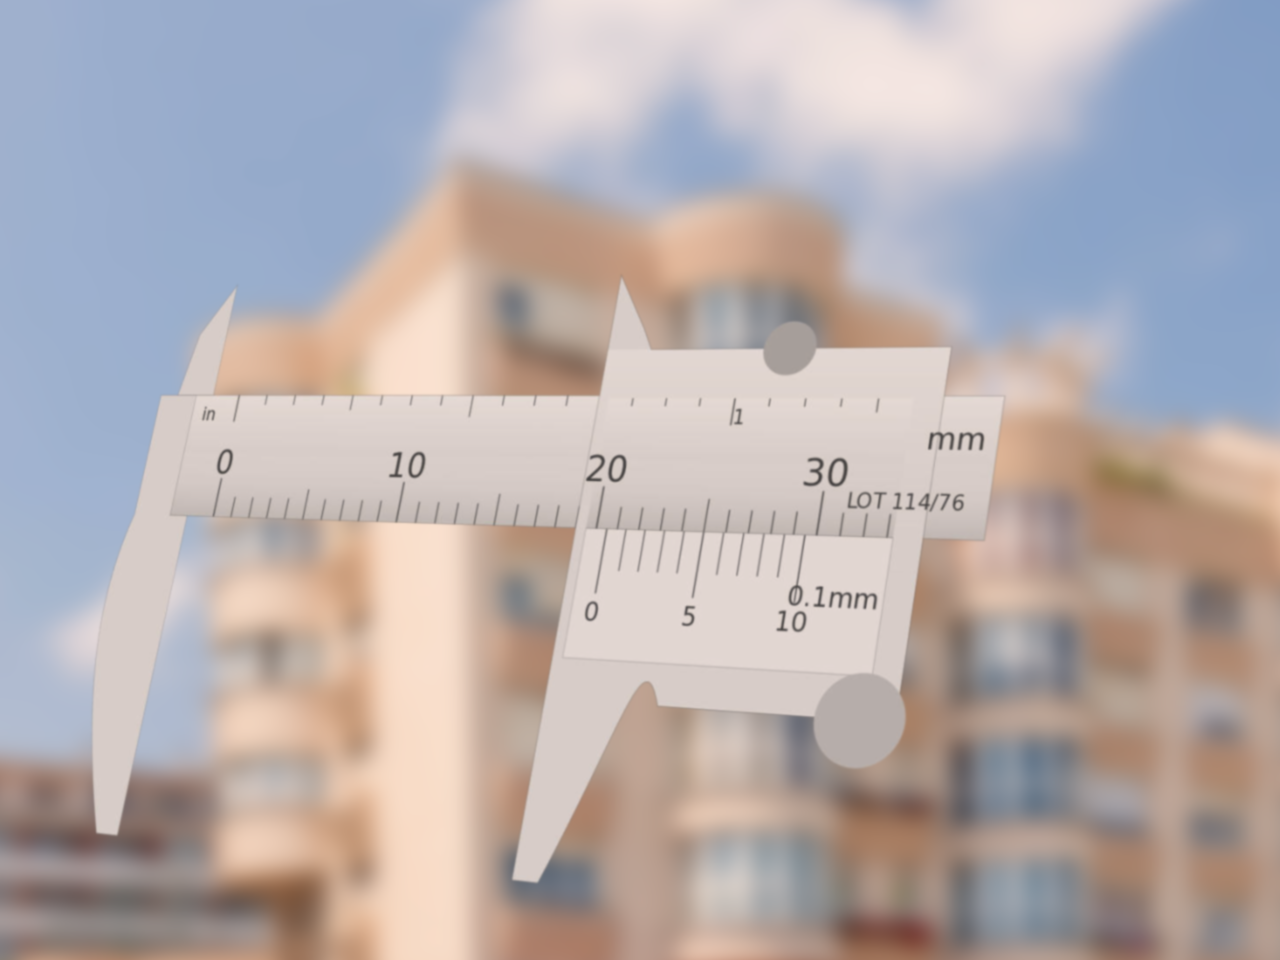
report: 20.5 (mm)
